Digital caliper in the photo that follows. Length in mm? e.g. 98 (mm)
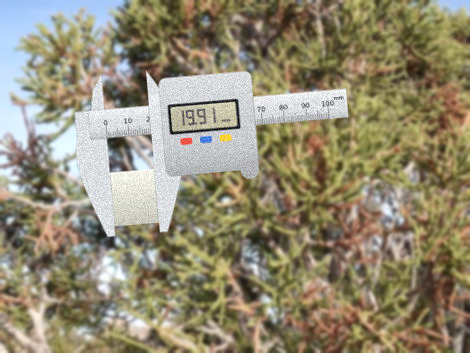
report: 19.91 (mm)
